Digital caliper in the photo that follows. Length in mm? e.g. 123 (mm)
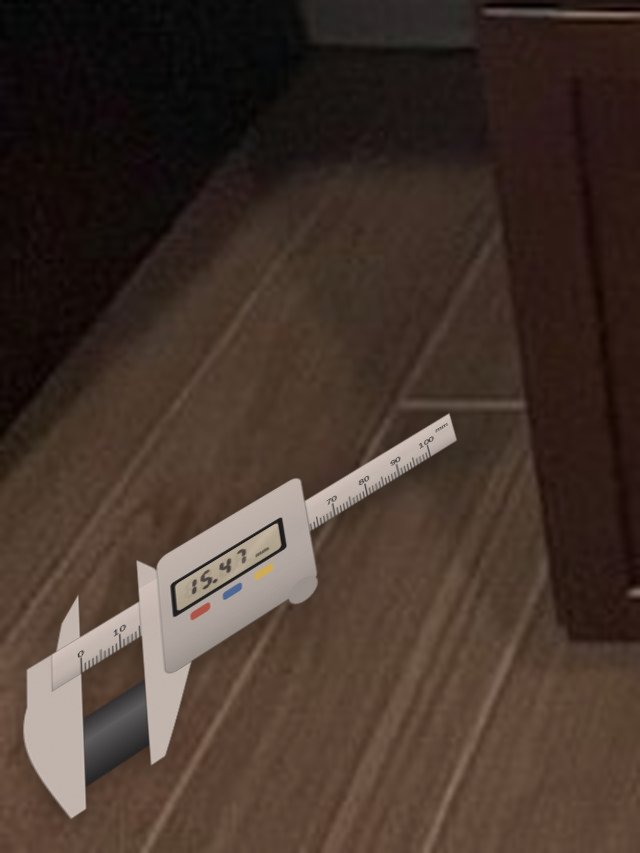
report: 15.47 (mm)
